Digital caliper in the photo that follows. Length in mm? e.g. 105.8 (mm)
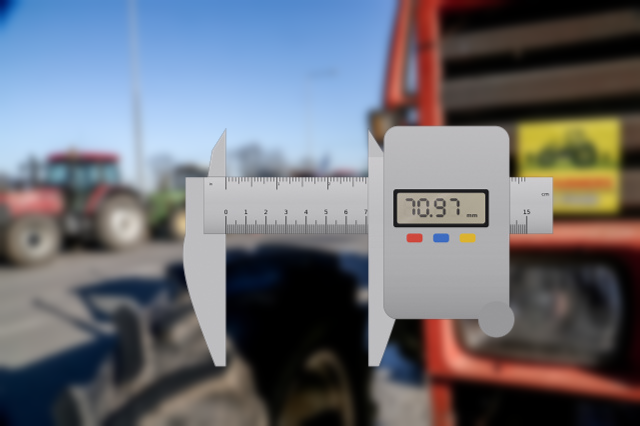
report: 70.97 (mm)
